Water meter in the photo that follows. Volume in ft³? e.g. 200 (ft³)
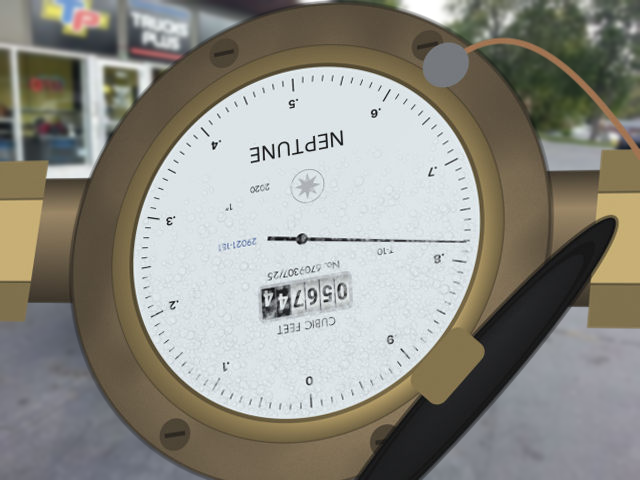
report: 56743.78 (ft³)
